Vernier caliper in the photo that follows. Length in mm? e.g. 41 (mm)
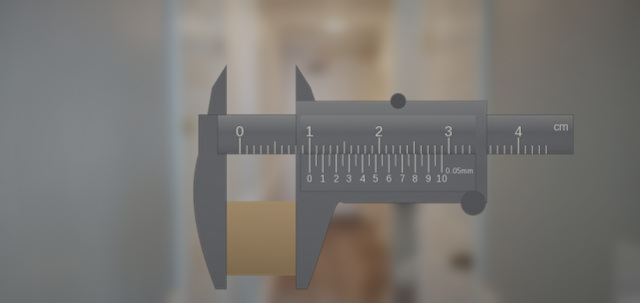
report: 10.0 (mm)
